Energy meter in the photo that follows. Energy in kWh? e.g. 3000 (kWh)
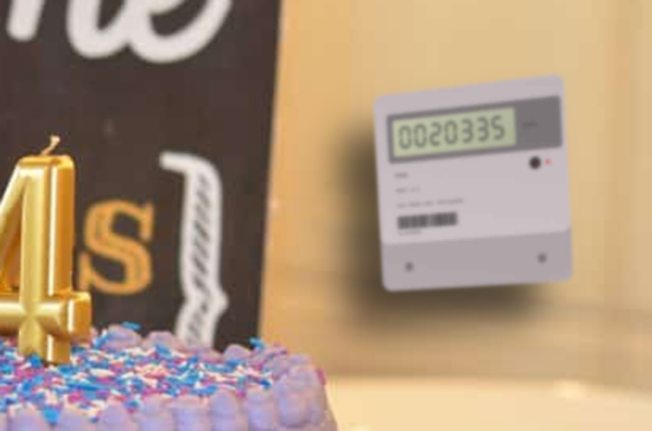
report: 20335 (kWh)
